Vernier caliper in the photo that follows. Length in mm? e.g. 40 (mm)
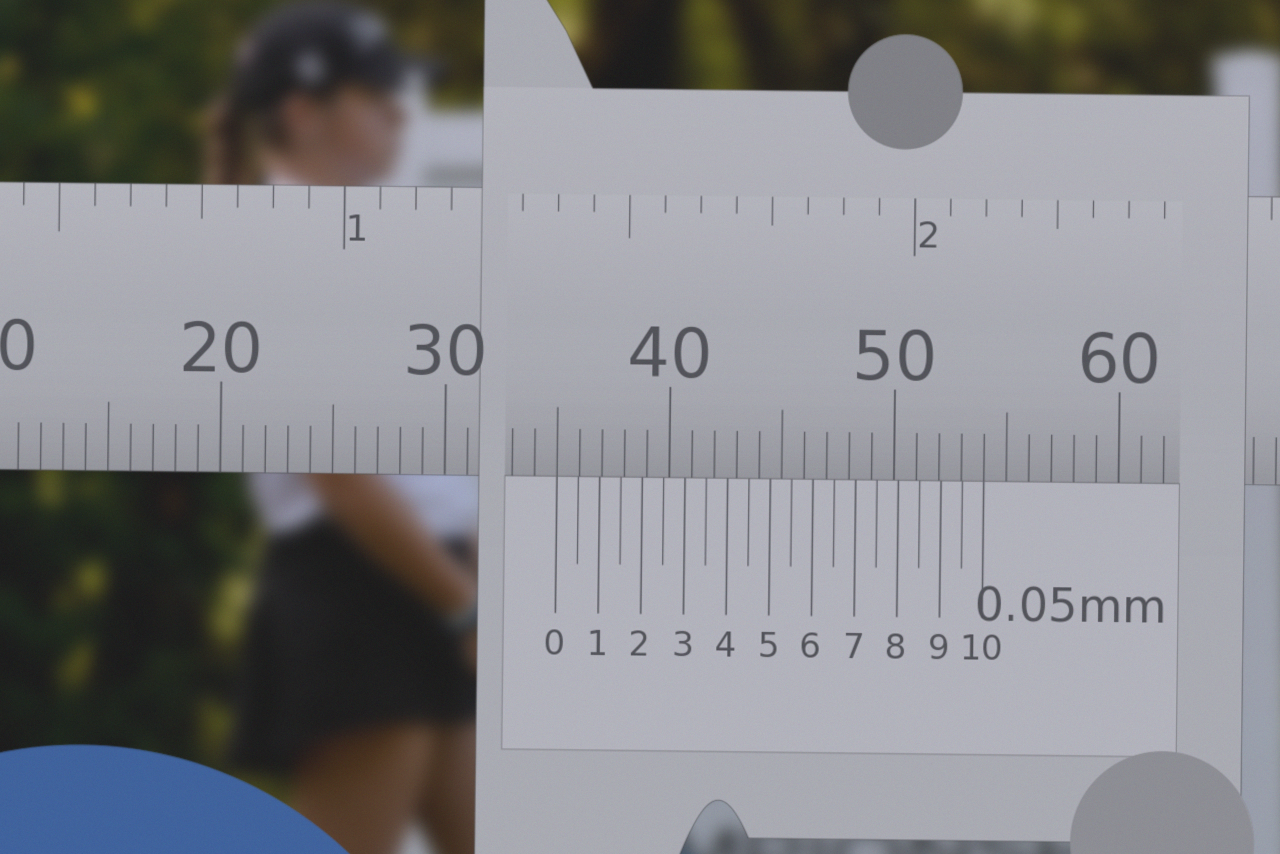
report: 35.0 (mm)
